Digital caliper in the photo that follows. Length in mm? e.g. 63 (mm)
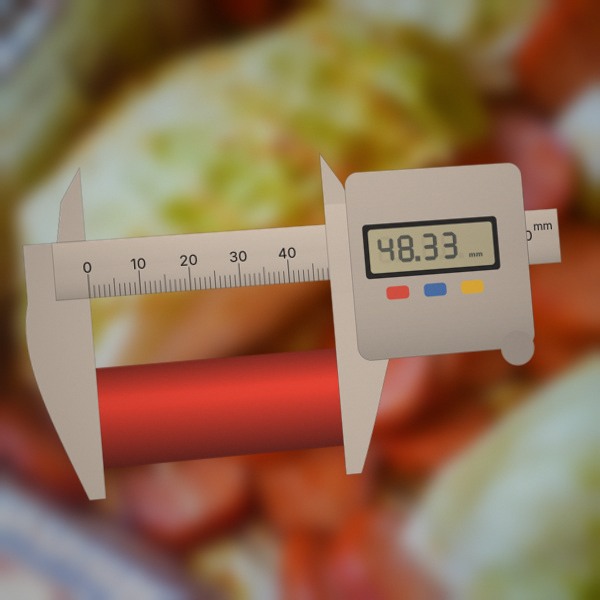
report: 48.33 (mm)
